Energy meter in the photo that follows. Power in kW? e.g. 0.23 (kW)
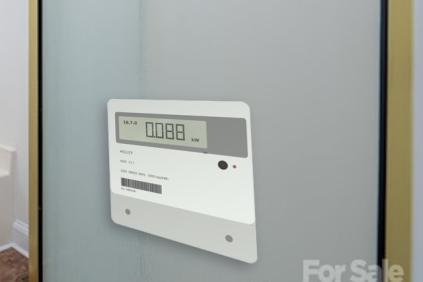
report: 0.088 (kW)
